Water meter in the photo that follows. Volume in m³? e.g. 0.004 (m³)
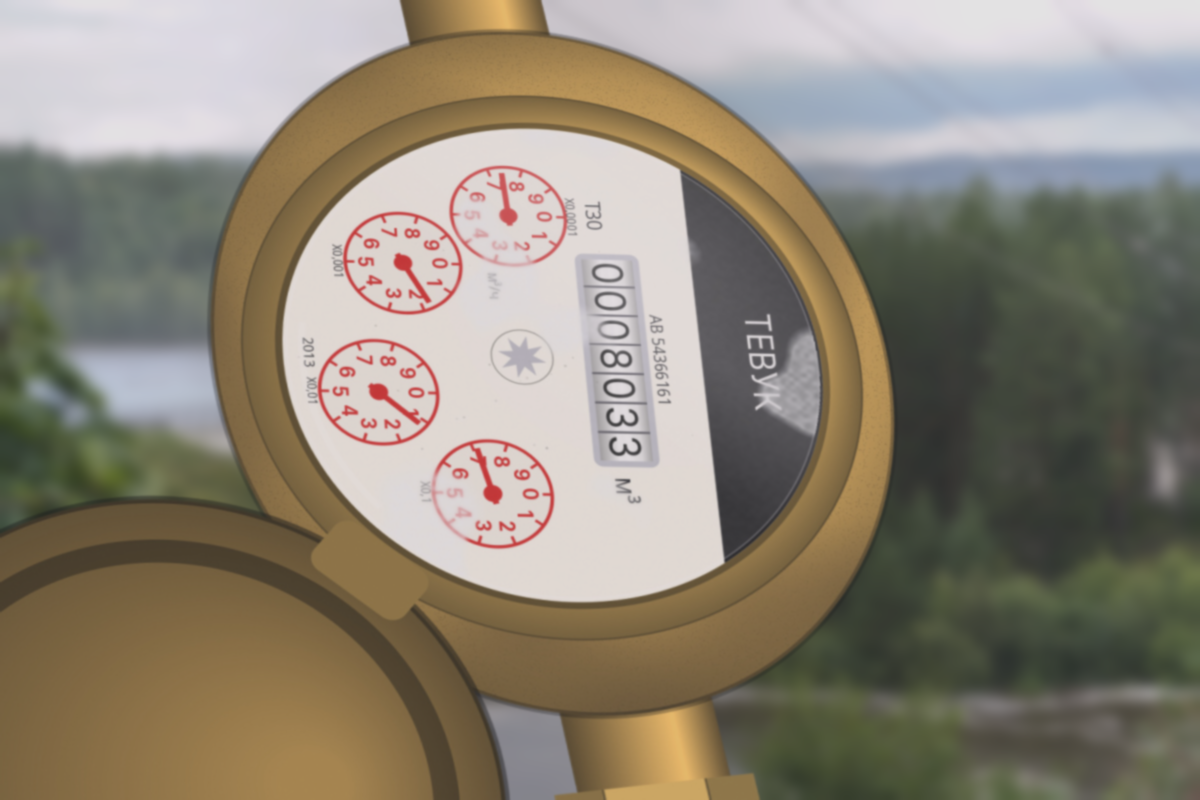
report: 8033.7117 (m³)
